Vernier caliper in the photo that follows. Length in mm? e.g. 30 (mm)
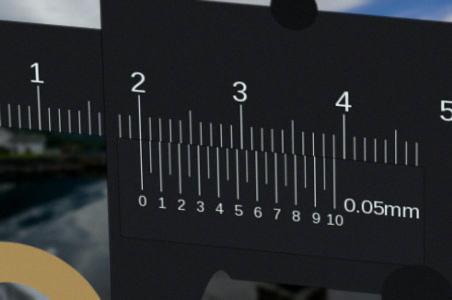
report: 20.0 (mm)
